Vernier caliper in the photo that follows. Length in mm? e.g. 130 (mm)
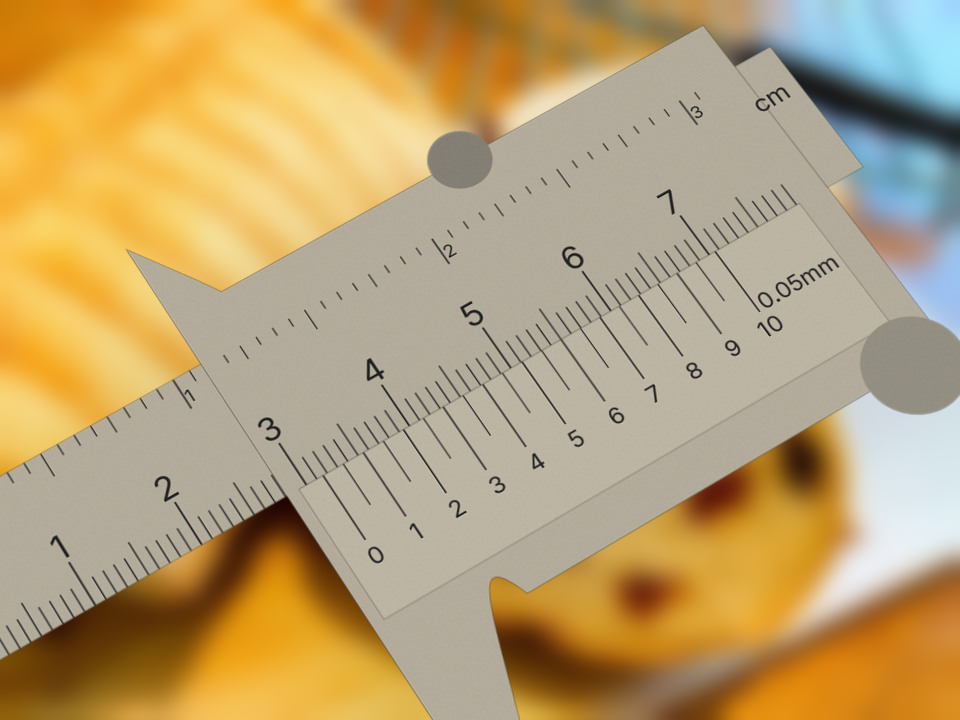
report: 31.6 (mm)
